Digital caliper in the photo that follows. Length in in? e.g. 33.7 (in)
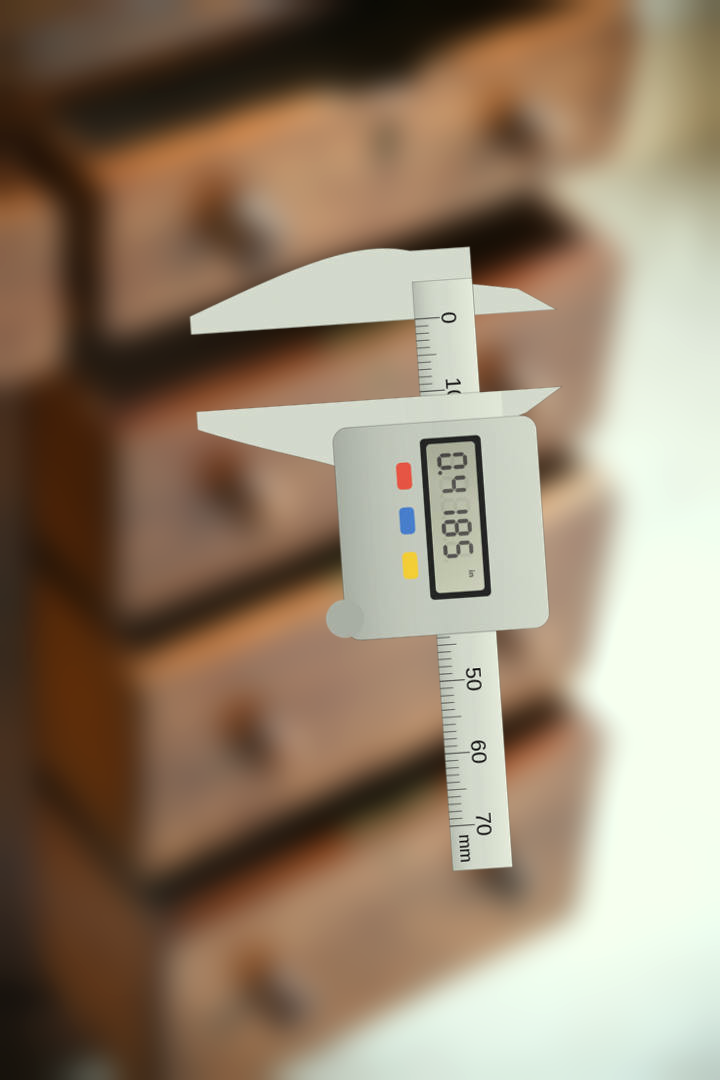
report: 0.4185 (in)
